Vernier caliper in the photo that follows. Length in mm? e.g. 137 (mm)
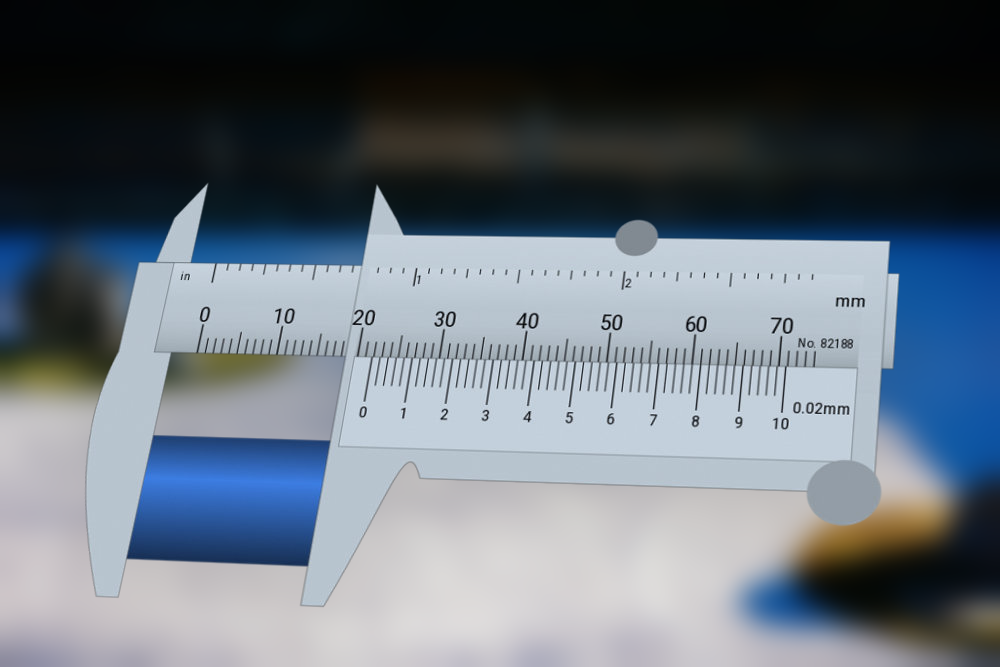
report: 21.8 (mm)
